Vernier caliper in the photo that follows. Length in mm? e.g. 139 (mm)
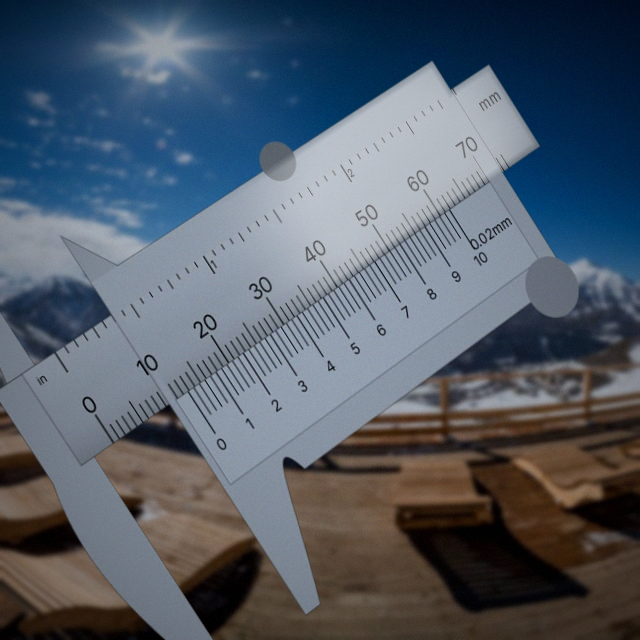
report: 12.8 (mm)
